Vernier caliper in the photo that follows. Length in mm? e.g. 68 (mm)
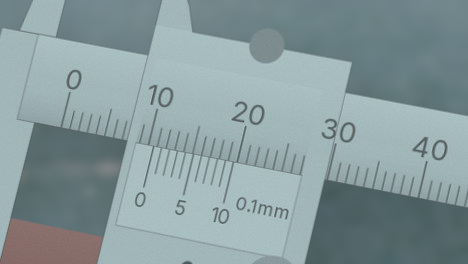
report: 10.6 (mm)
